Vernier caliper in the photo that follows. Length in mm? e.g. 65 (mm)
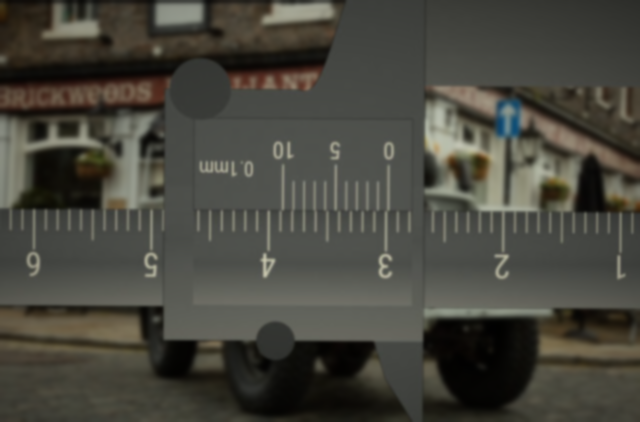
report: 29.8 (mm)
